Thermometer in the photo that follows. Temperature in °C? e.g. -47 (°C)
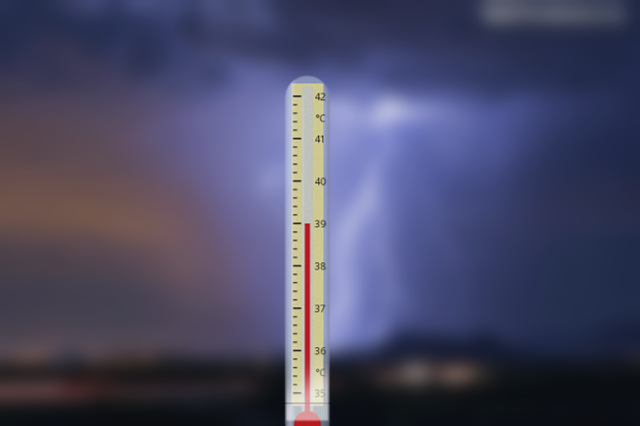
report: 39 (°C)
